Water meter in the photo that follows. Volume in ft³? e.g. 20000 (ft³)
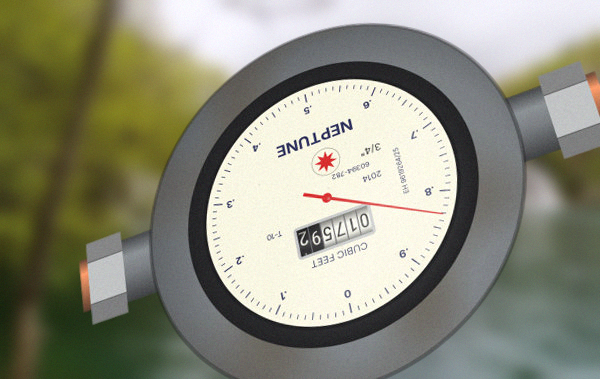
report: 17591.83 (ft³)
